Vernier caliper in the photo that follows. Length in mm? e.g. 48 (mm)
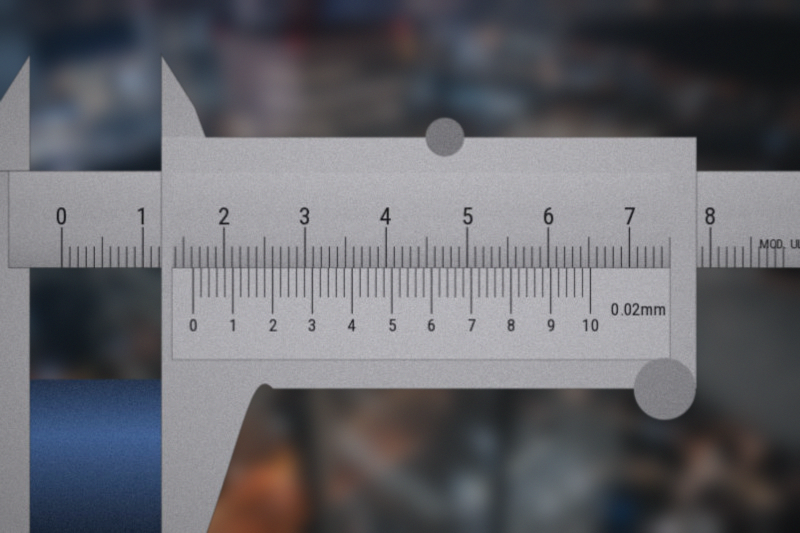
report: 16.2 (mm)
